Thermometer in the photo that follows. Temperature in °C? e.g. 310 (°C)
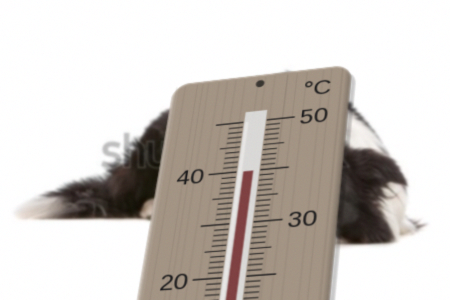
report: 40 (°C)
